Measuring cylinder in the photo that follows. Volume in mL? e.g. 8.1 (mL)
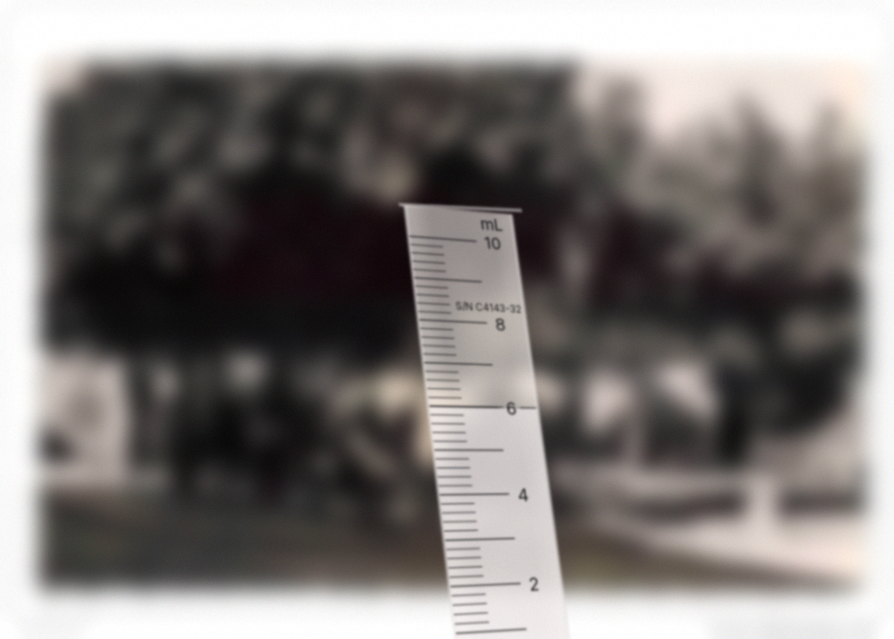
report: 6 (mL)
